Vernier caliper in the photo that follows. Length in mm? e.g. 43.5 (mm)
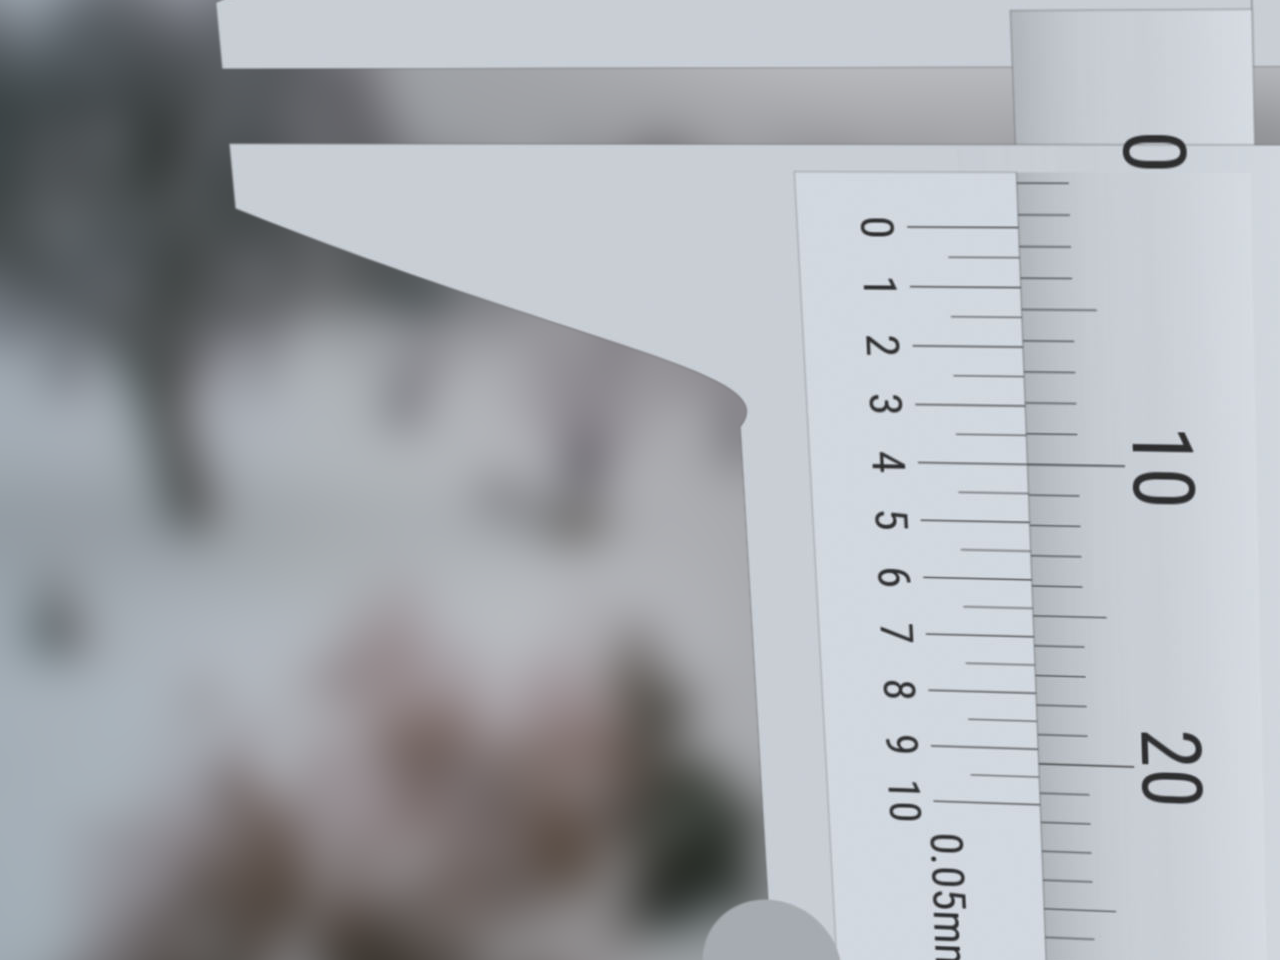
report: 2.40 (mm)
